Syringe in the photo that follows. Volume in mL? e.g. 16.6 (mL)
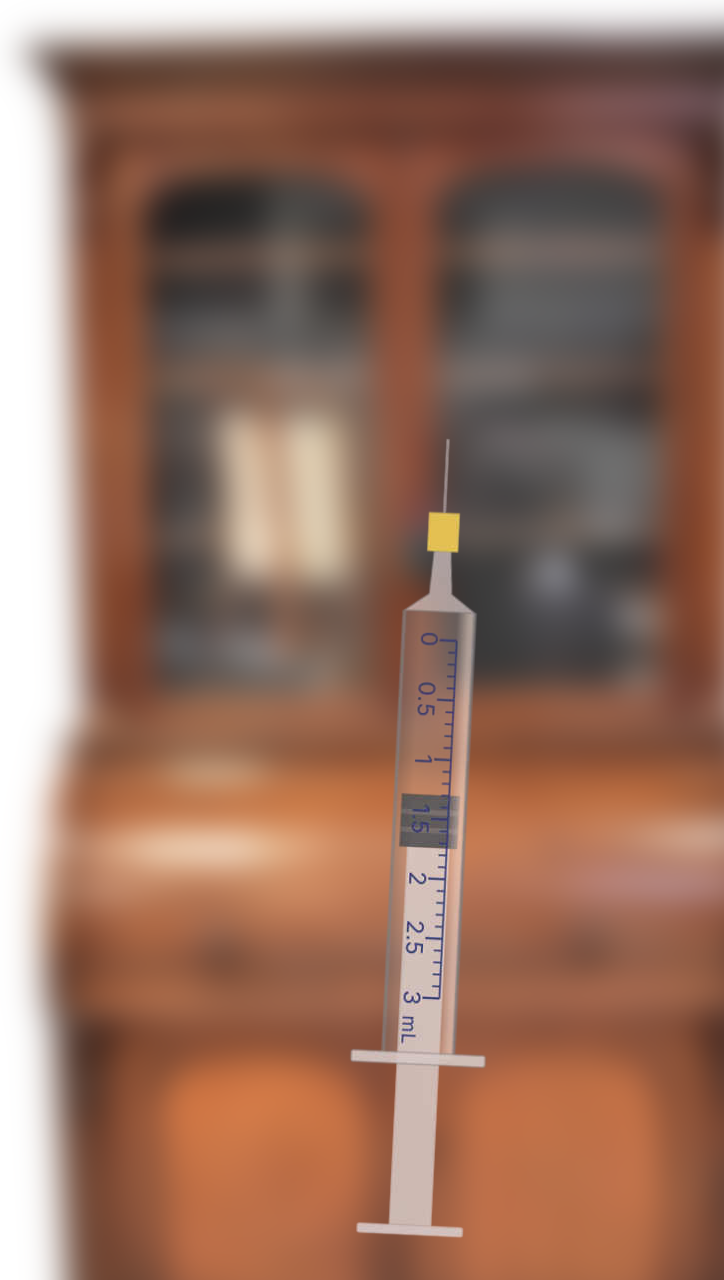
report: 1.3 (mL)
